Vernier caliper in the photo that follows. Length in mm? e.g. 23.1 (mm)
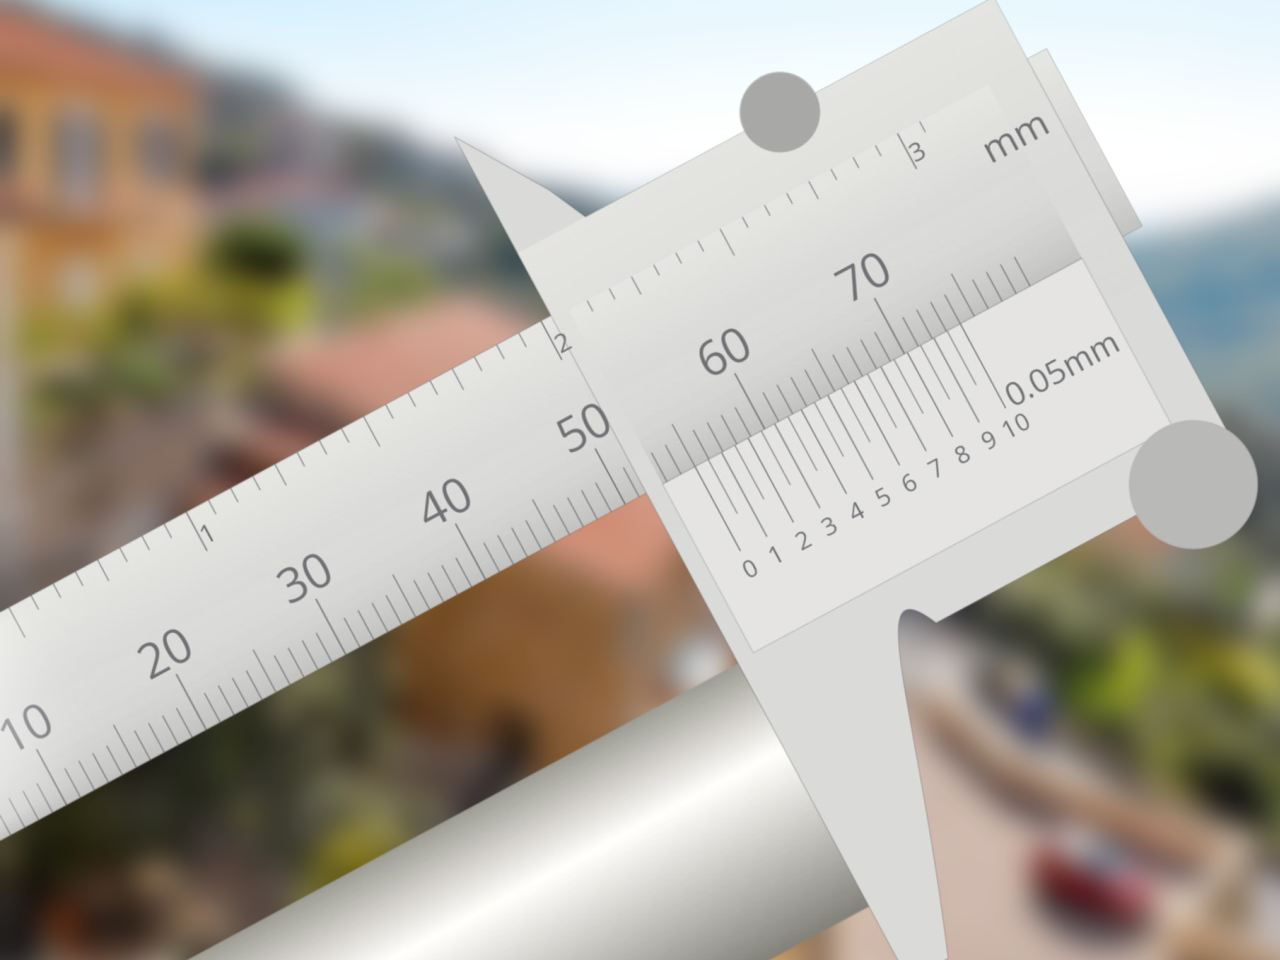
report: 55.0 (mm)
